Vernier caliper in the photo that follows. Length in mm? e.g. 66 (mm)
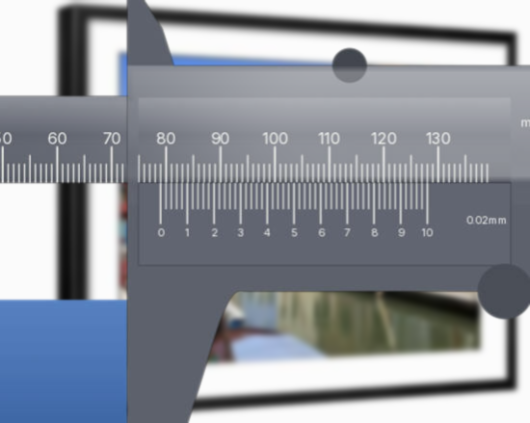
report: 79.0 (mm)
